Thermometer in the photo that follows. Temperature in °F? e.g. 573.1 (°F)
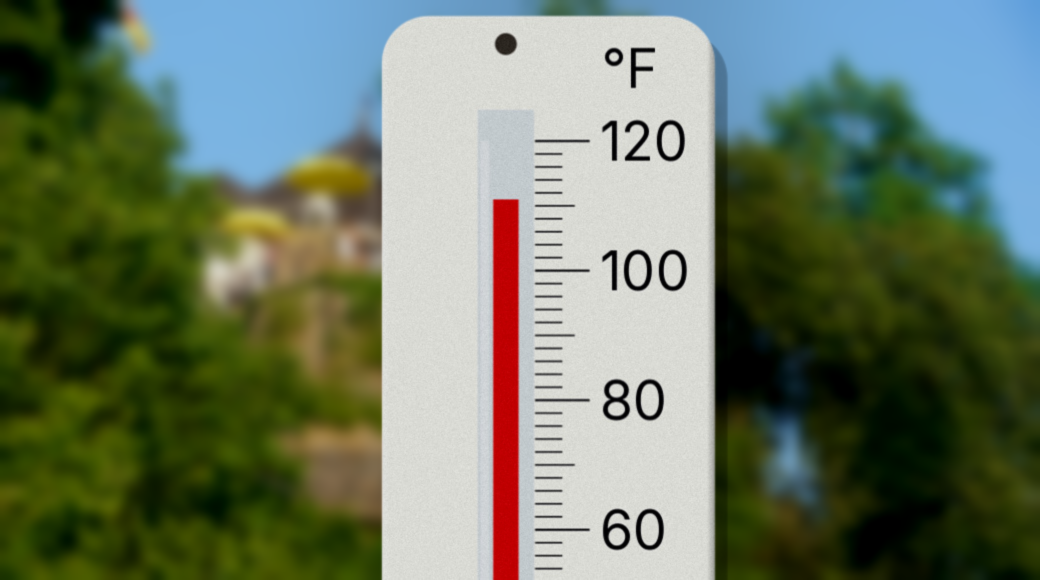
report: 111 (°F)
